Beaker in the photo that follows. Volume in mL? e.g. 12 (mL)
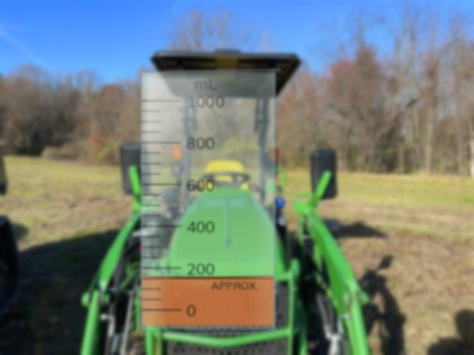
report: 150 (mL)
